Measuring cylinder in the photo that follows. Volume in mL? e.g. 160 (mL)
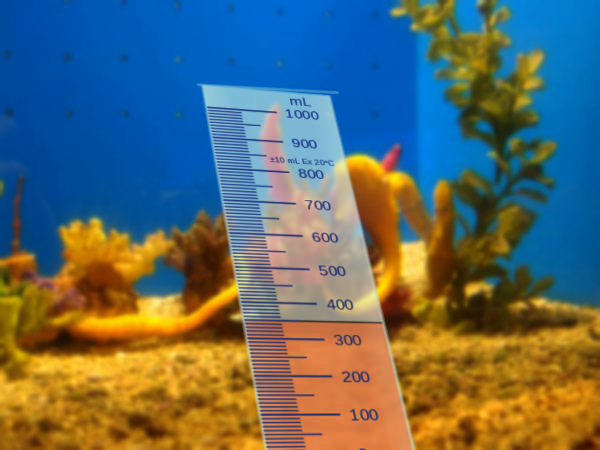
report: 350 (mL)
